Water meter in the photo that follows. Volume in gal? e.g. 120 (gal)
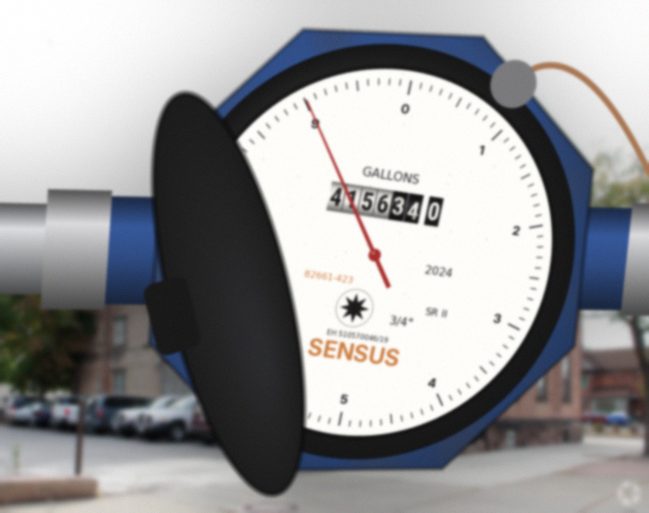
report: 4156339.0 (gal)
